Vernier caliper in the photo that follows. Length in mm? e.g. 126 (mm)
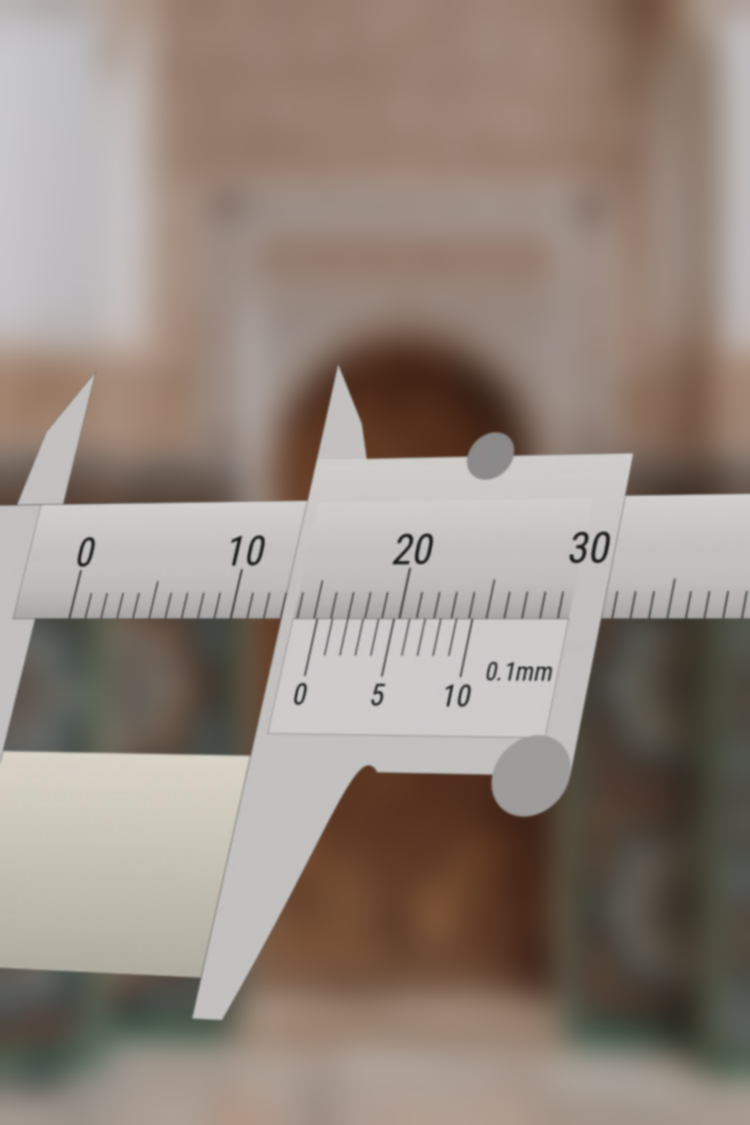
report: 15.2 (mm)
